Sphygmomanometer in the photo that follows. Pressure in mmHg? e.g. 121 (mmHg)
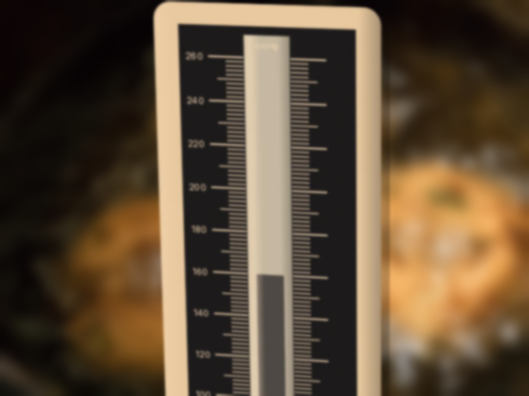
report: 160 (mmHg)
